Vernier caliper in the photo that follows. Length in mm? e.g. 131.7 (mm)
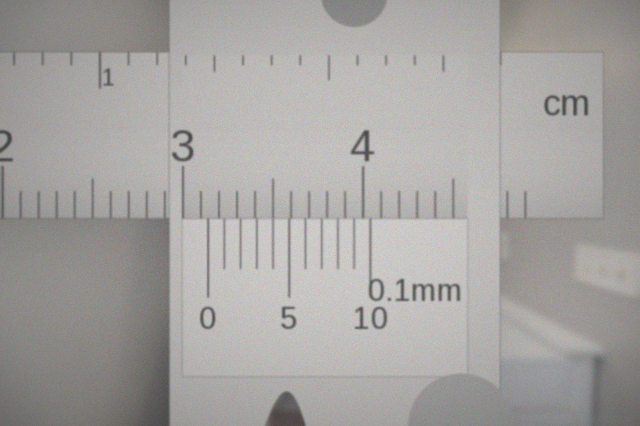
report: 31.4 (mm)
